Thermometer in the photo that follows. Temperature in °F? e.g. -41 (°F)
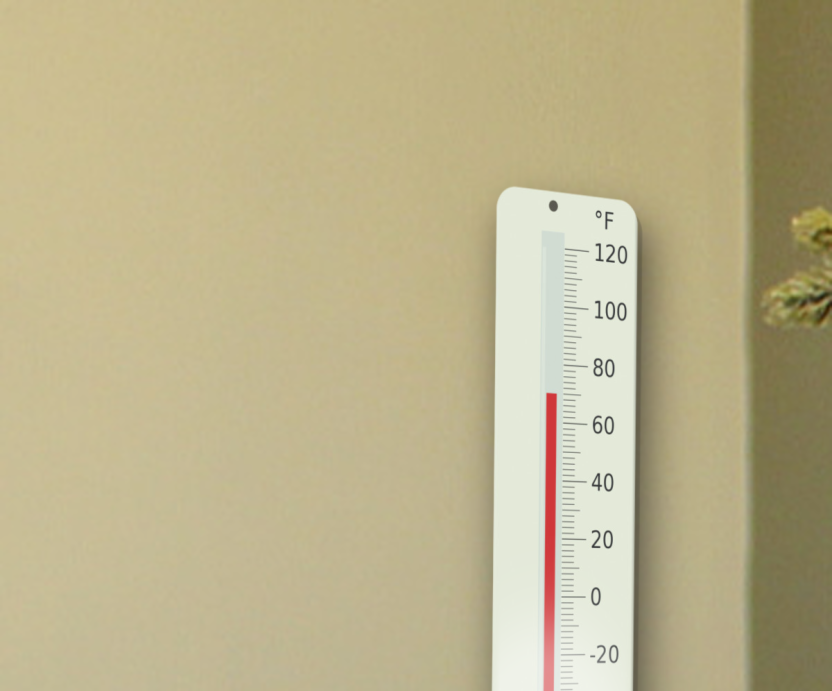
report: 70 (°F)
